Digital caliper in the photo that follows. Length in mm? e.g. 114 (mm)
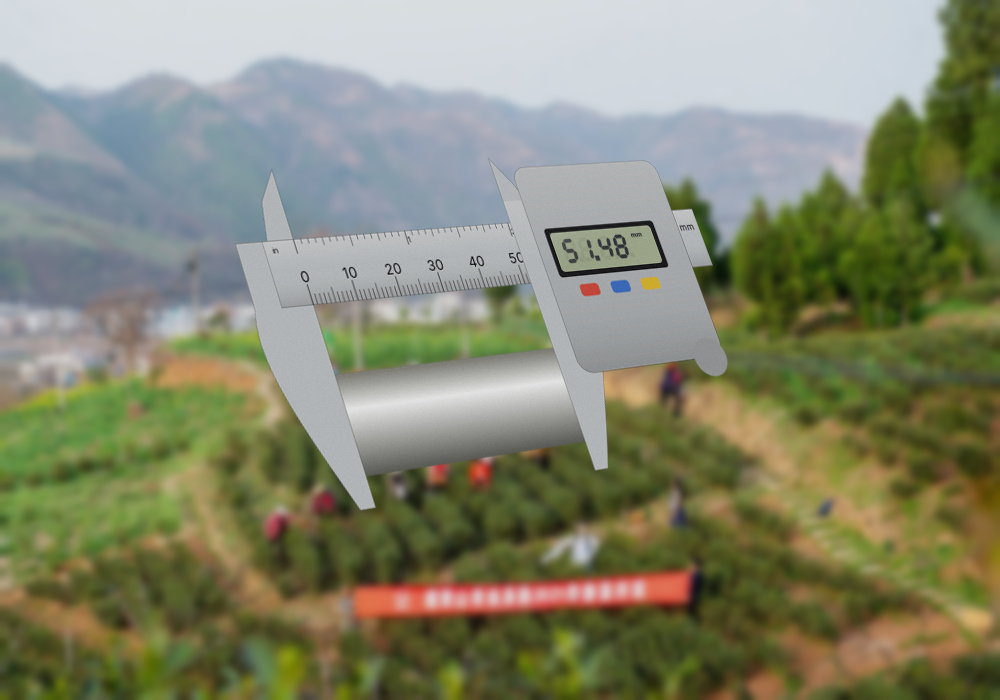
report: 51.48 (mm)
